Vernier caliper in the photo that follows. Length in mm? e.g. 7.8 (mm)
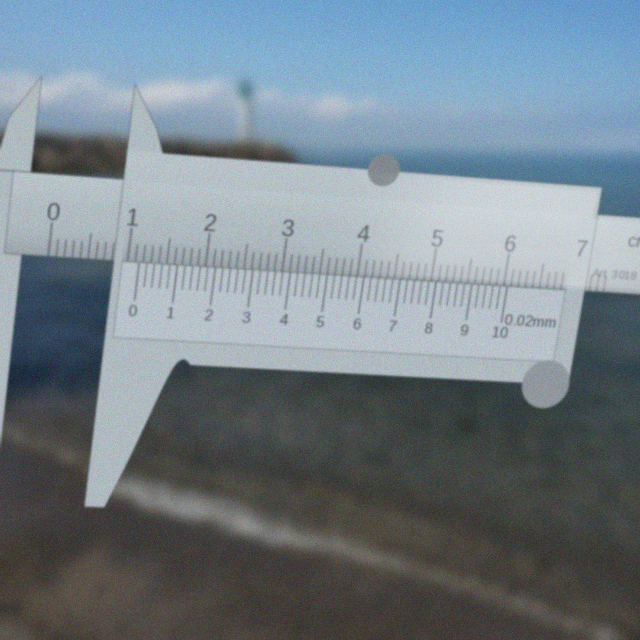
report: 11.5 (mm)
